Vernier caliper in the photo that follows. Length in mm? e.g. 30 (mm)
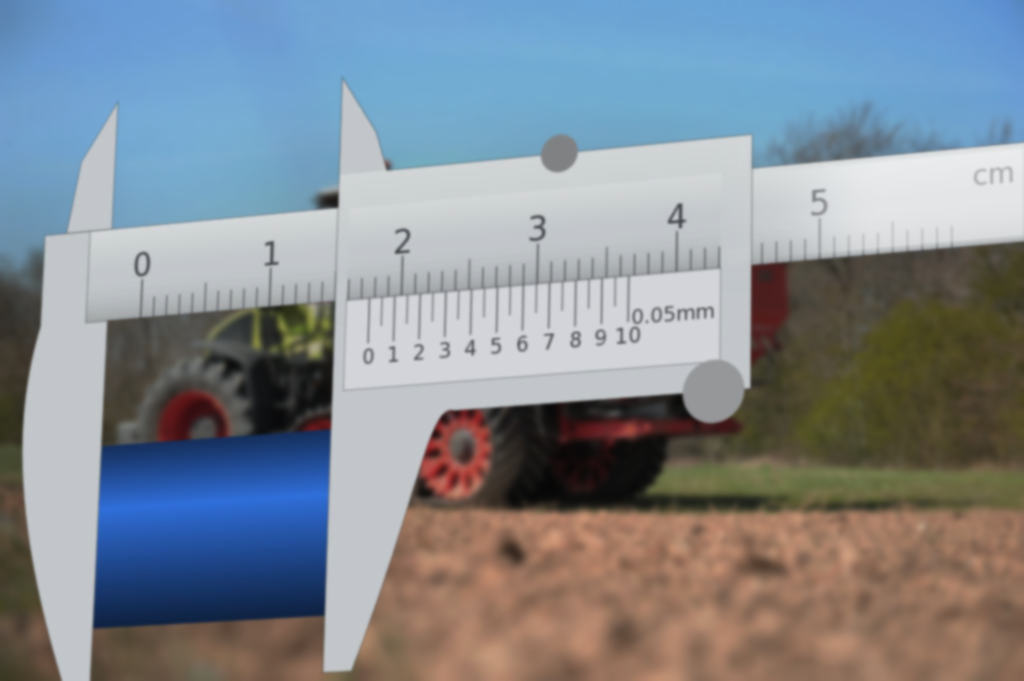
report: 17.6 (mm)
